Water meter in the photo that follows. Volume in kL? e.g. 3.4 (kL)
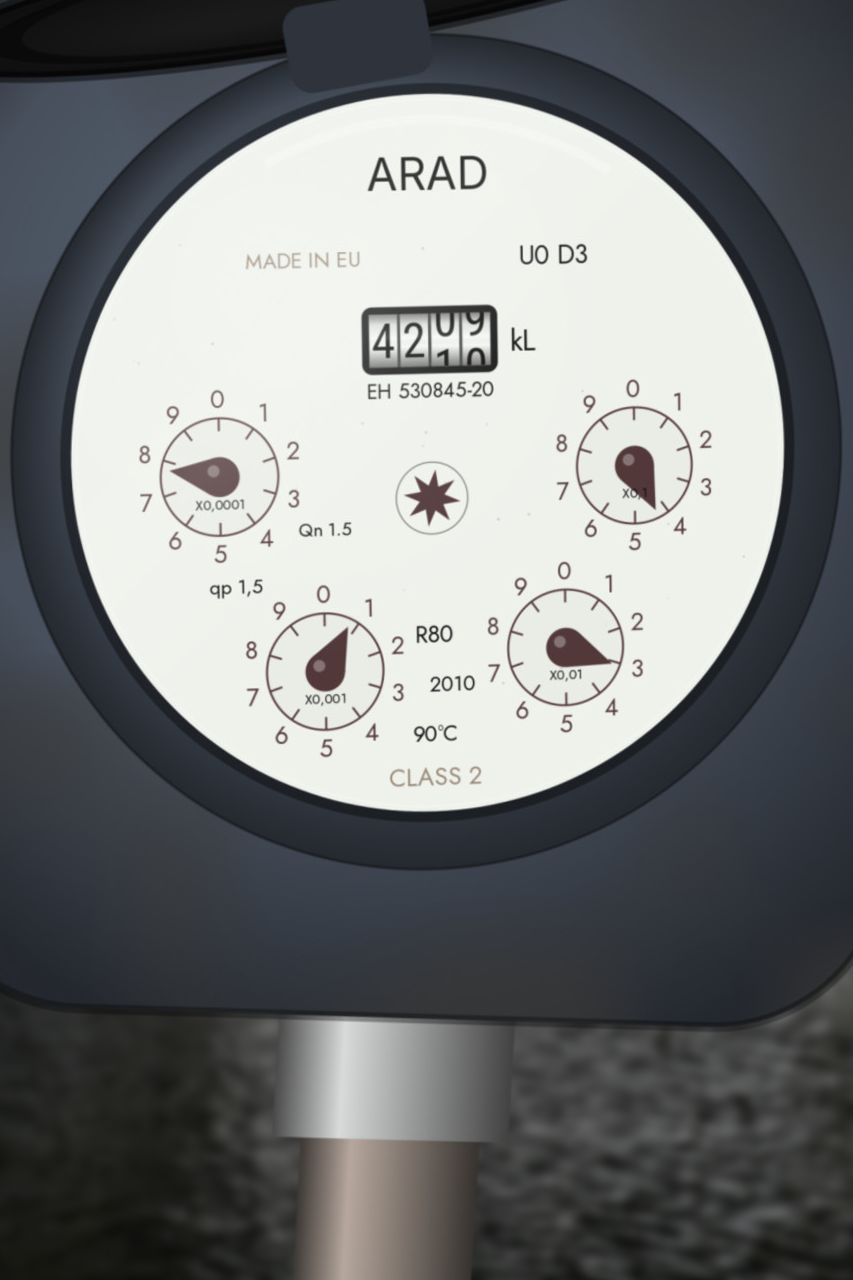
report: 4209.4307 (kL)
